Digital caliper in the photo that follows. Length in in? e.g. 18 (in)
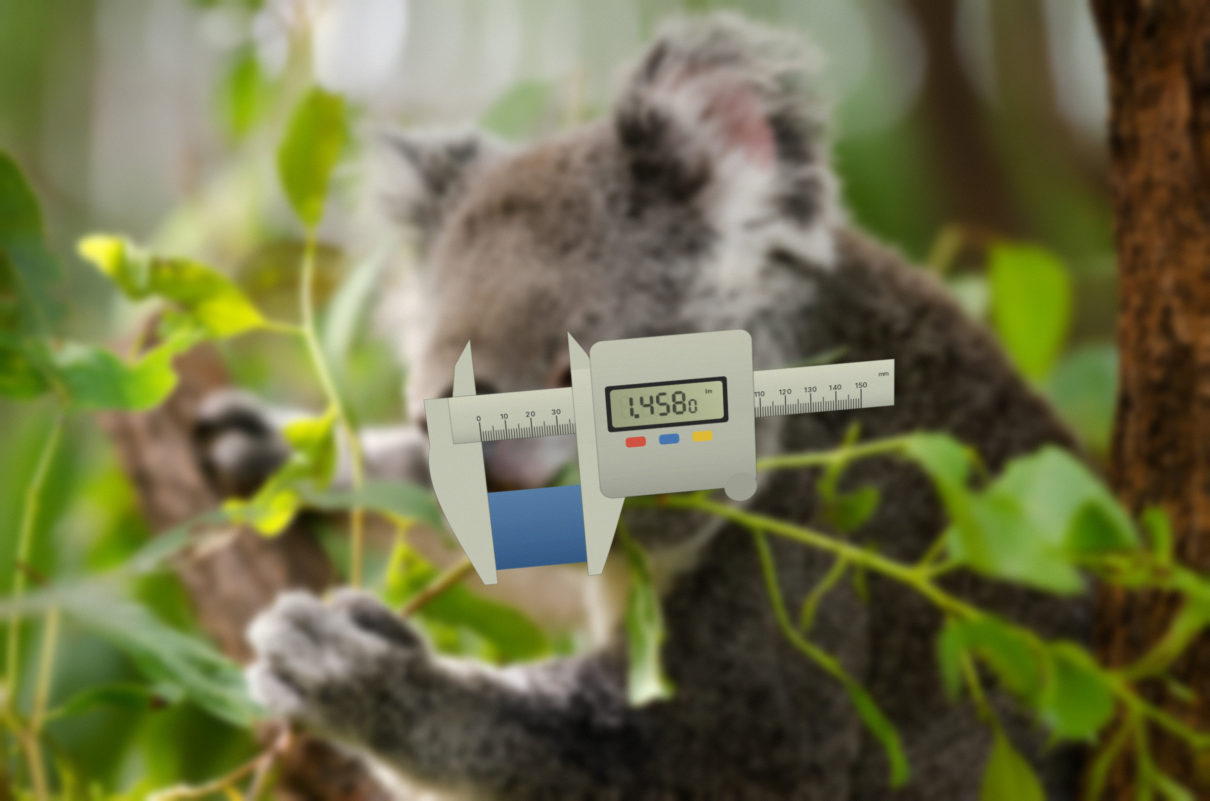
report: 1.4580 (in)
